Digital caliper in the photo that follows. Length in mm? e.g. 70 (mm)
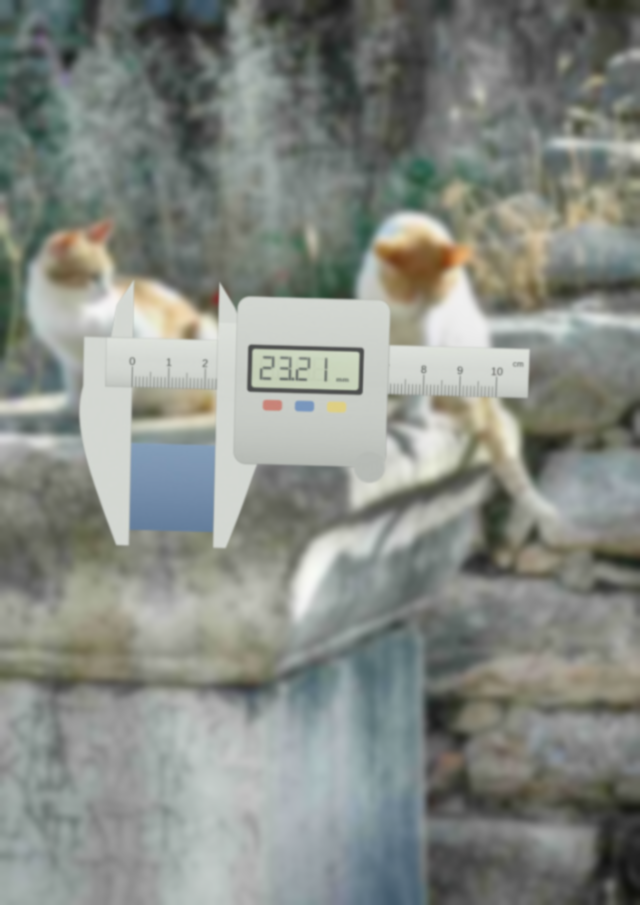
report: 23.21 (mm)
